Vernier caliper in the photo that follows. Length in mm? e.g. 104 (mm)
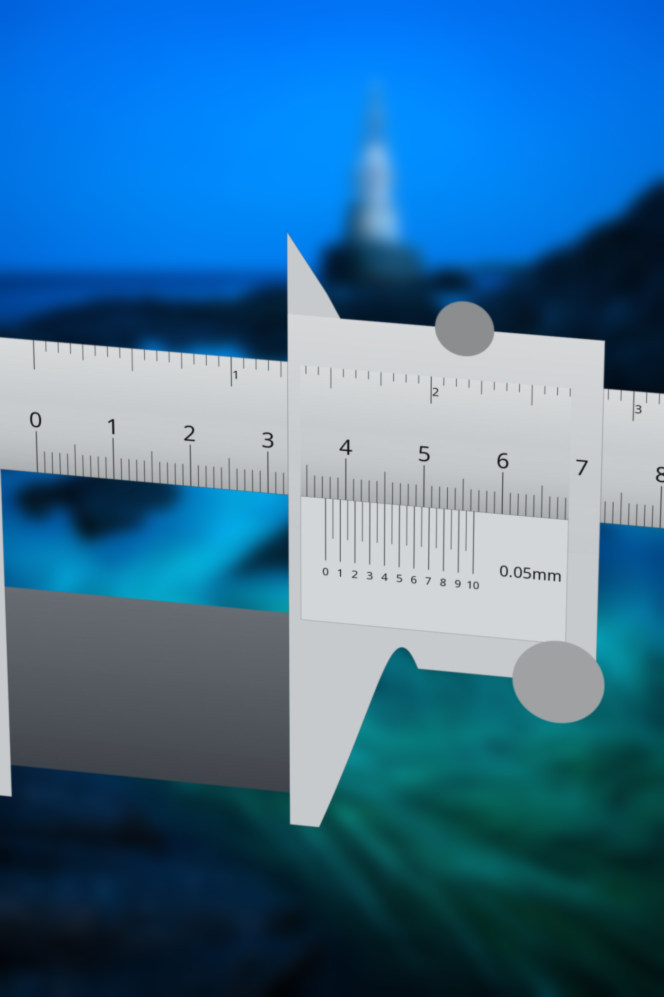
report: 37.4 (mm)
